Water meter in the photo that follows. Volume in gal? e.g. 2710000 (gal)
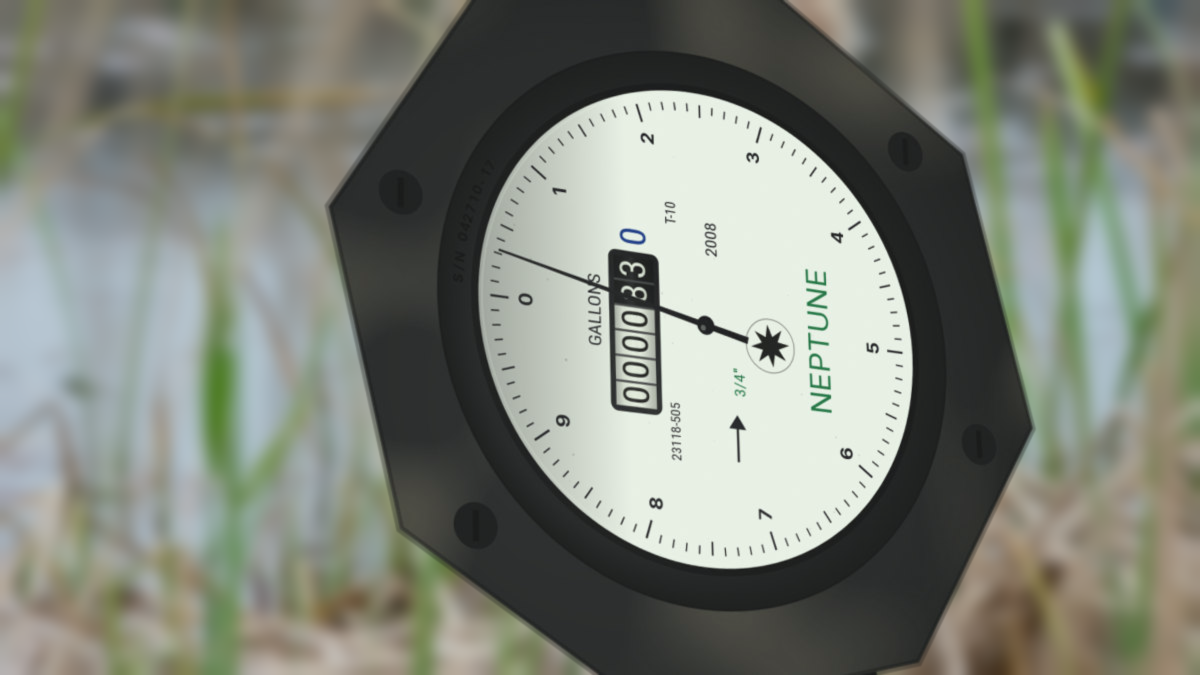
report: 830.3 (gal)
